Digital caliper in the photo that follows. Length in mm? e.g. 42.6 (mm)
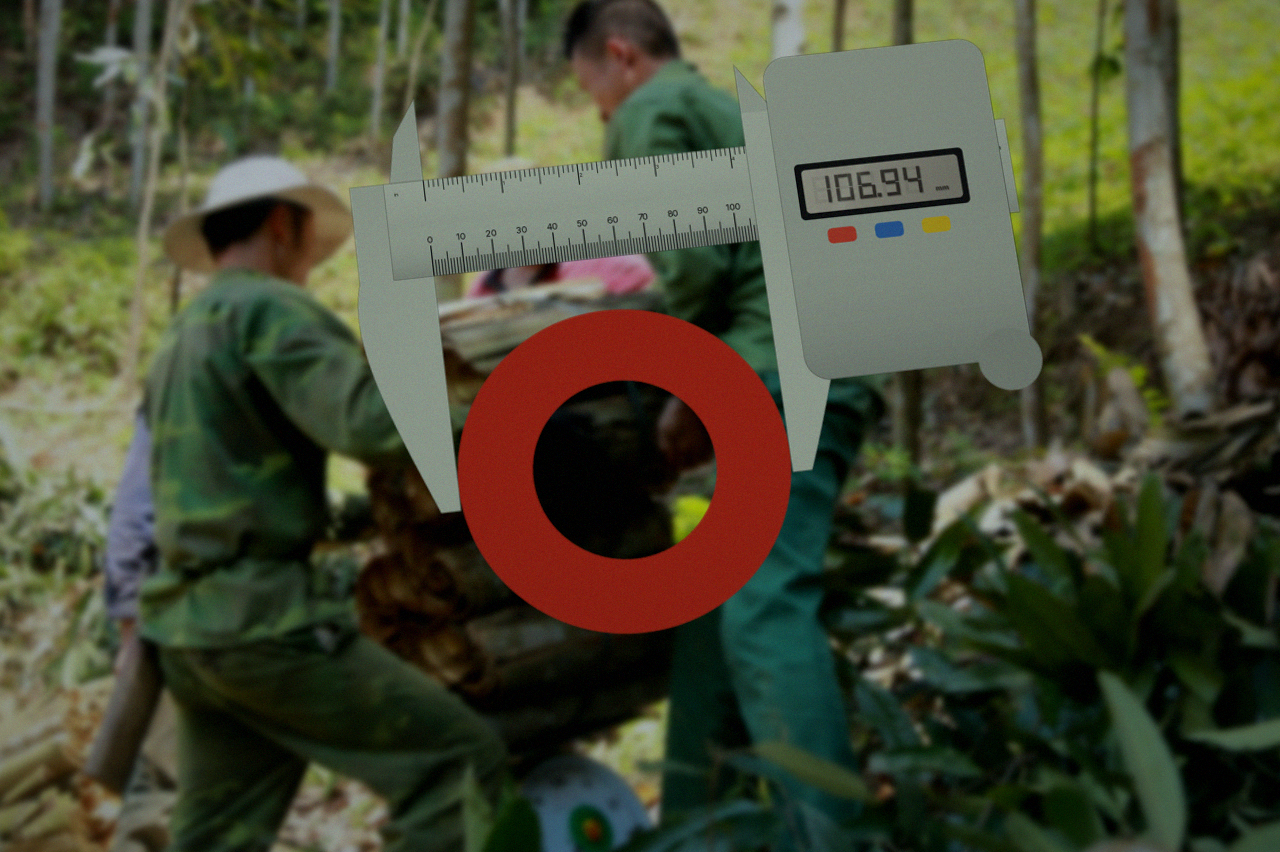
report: 106.94 (mm)
